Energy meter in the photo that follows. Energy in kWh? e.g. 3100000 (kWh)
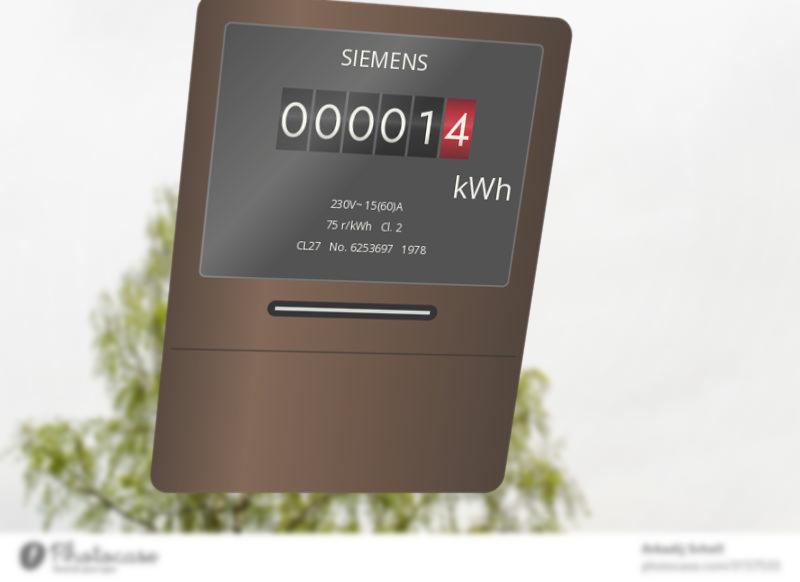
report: 1.4 (kWh)
